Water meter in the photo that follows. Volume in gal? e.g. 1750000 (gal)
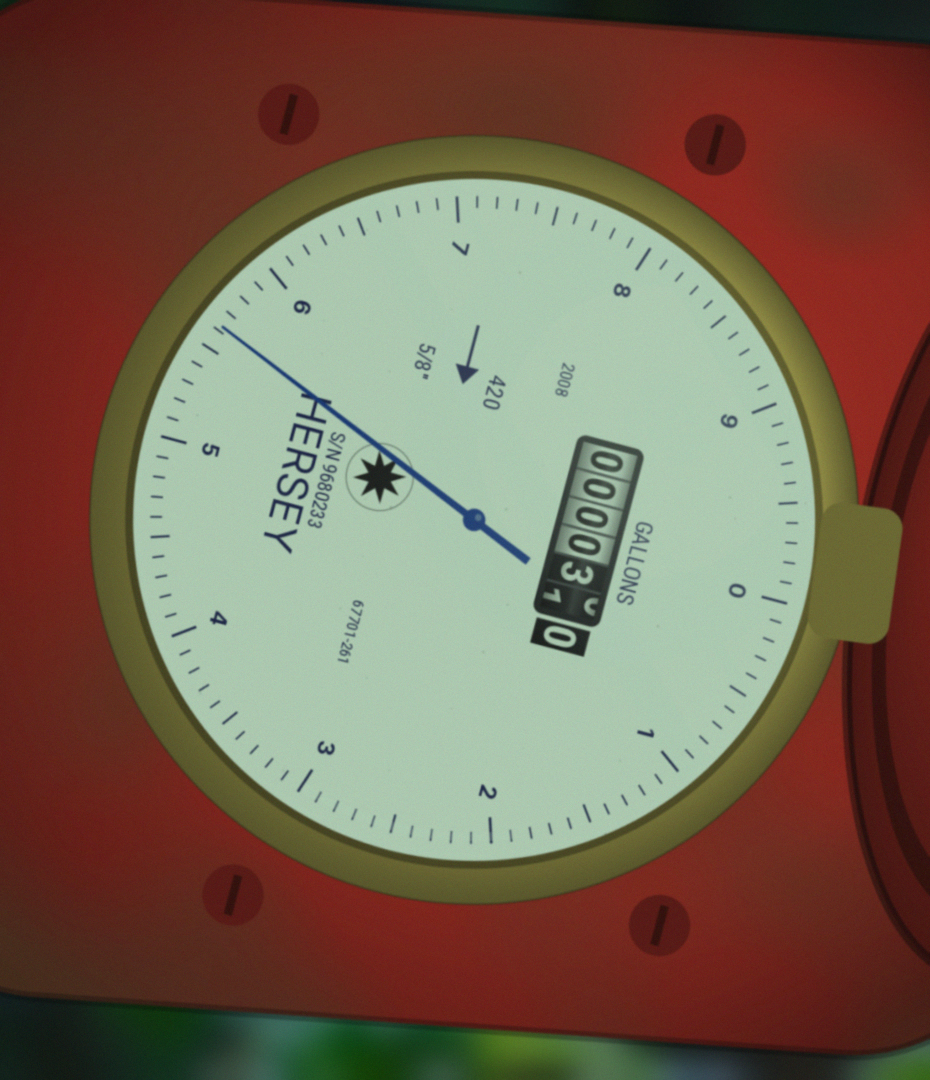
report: 305.6 (gal)
